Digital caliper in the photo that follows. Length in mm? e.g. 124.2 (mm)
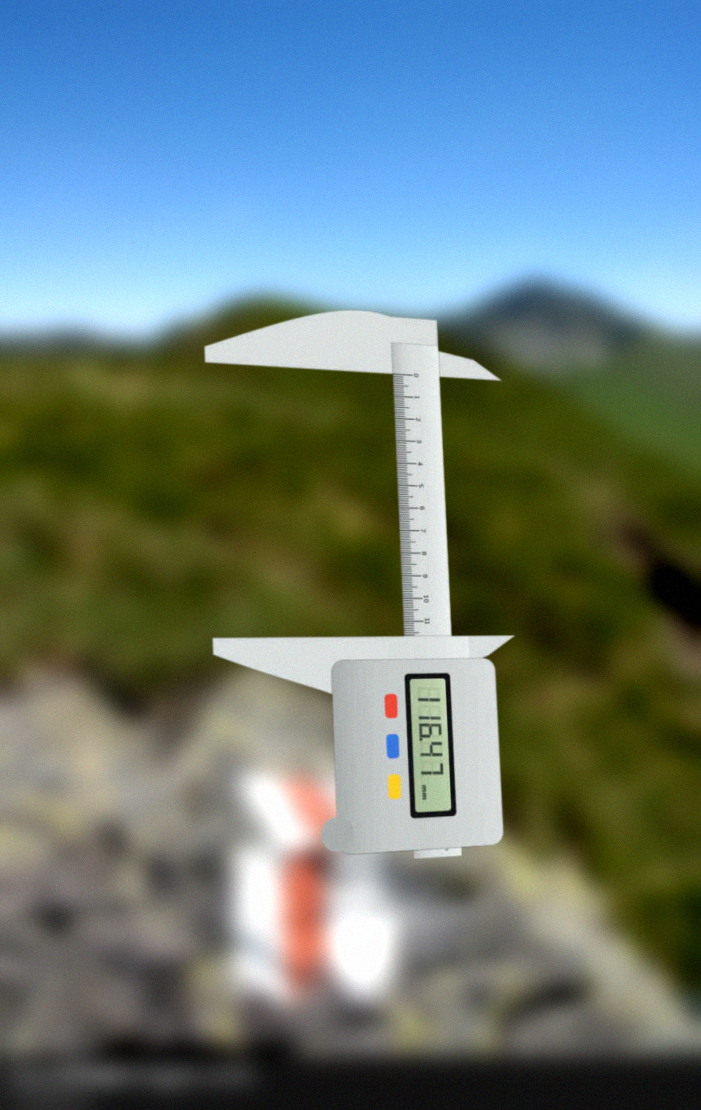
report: 116.47 (mm)
